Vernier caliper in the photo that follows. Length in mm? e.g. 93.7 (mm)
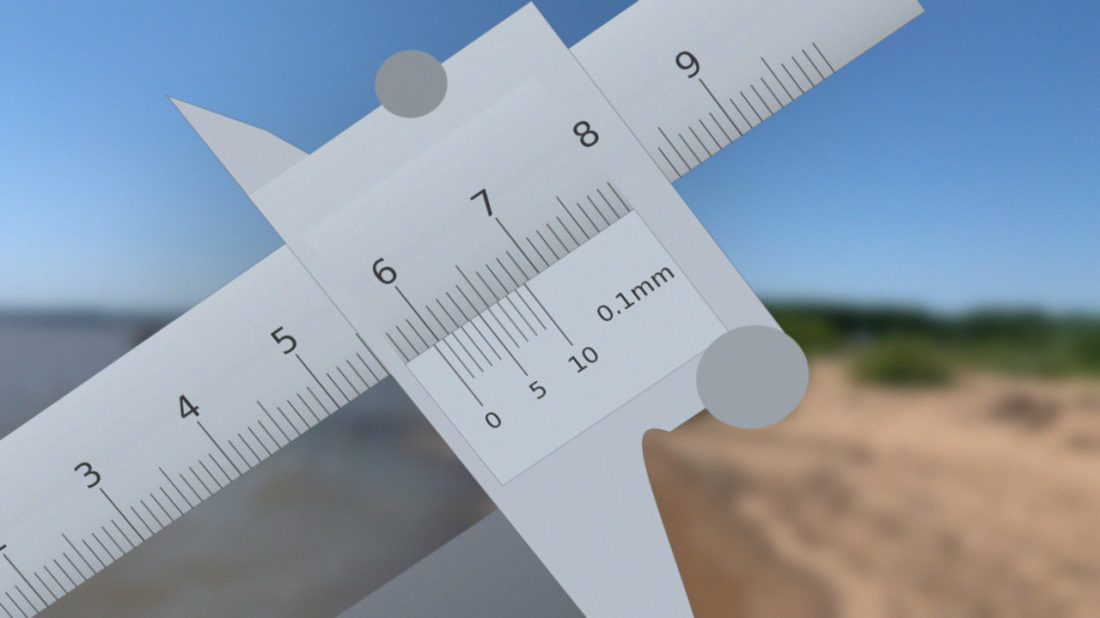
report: 59.5 (mm)
